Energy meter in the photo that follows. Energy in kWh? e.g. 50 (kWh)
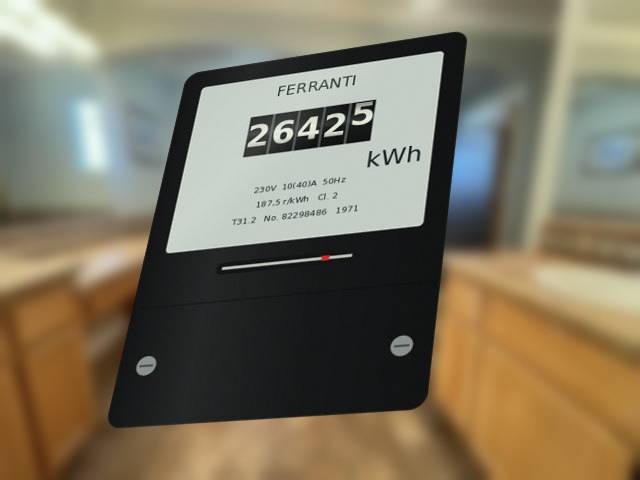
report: 26425 (kWh)
